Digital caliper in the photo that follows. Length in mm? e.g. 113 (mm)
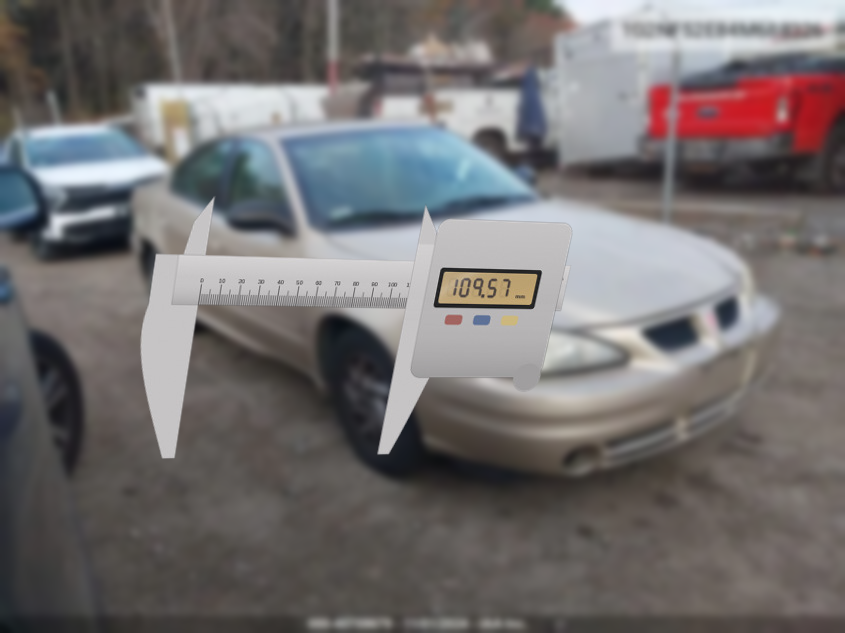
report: 109.57 (mm)
